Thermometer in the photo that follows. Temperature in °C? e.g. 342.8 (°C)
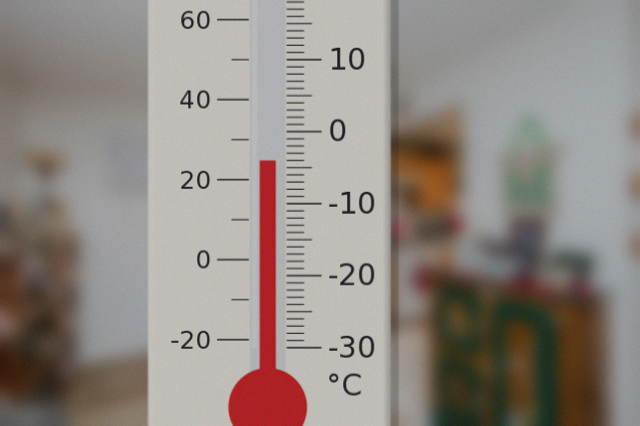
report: -4 (°C)
